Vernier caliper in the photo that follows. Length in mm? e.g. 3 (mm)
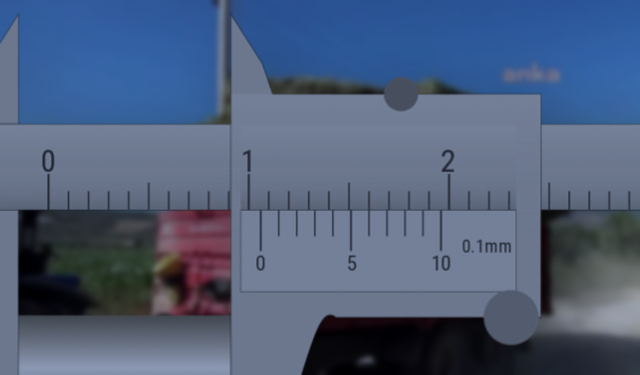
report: 10.6 (mm)
